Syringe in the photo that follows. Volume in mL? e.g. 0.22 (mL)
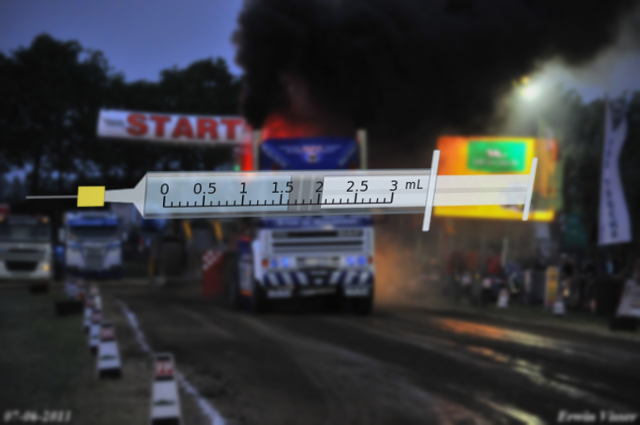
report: 1.6 (mL)
